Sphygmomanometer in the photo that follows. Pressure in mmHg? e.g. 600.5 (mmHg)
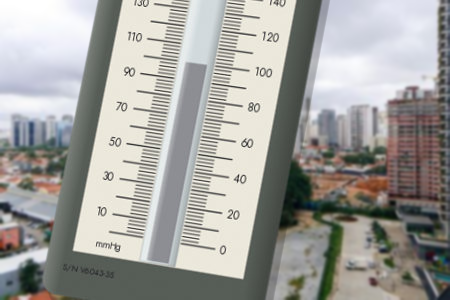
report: 100 (mmHg)
